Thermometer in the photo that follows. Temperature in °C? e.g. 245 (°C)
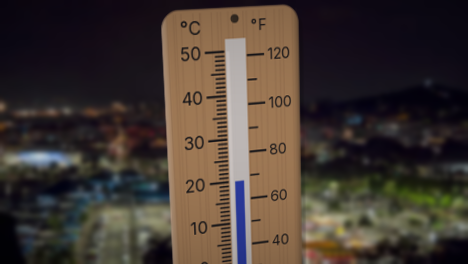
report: 20 (°C)
